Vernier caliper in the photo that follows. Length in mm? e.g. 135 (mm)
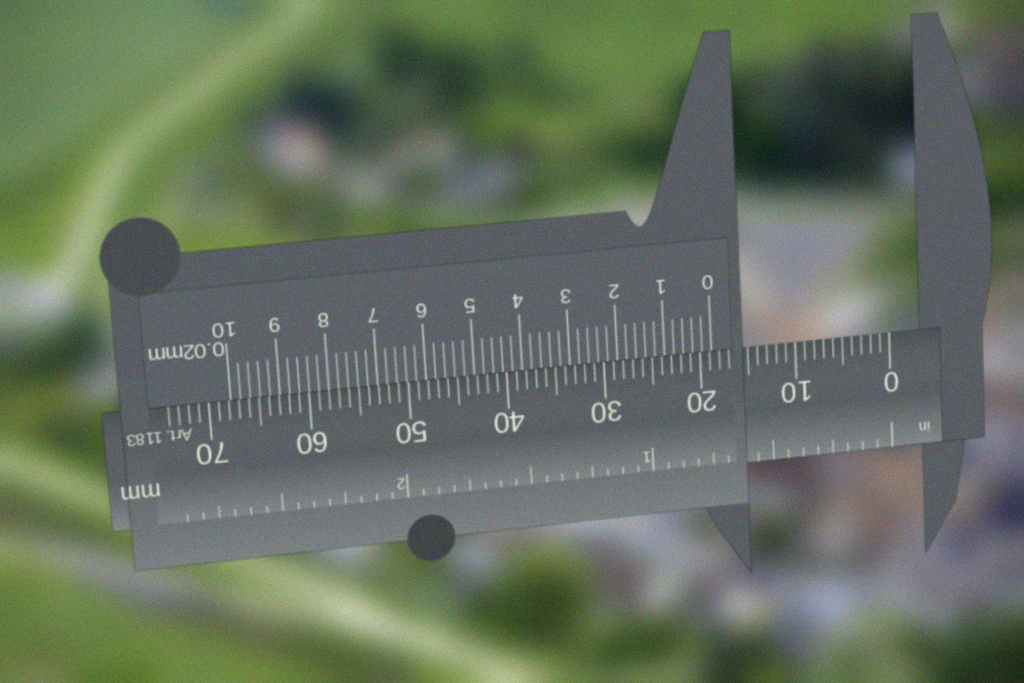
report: 18.8 (mm)
